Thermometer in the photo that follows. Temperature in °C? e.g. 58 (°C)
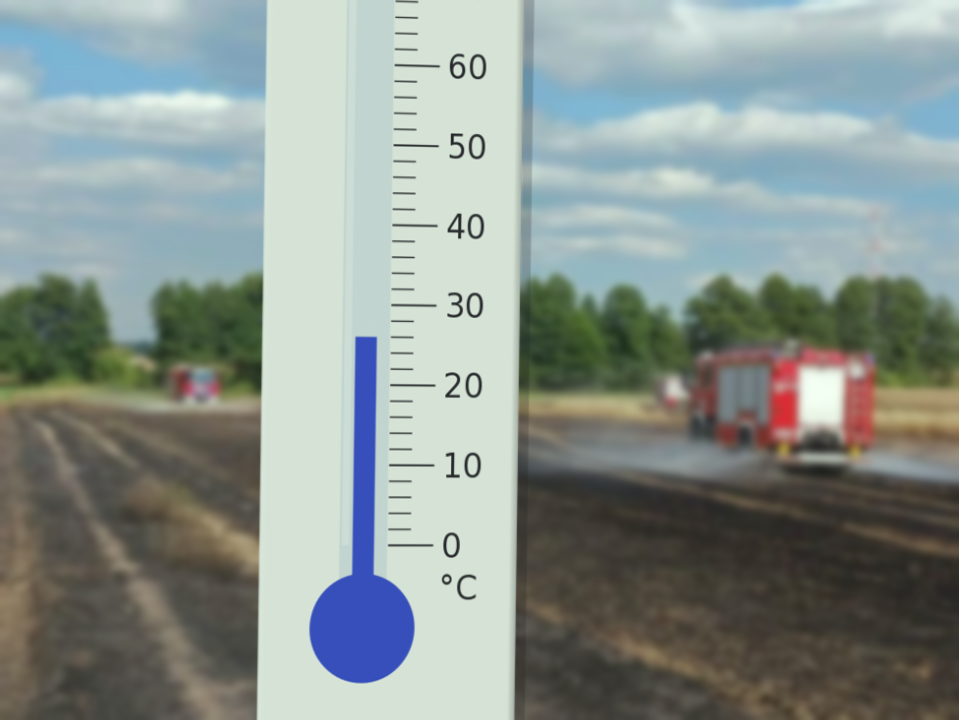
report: 26 (°C)
